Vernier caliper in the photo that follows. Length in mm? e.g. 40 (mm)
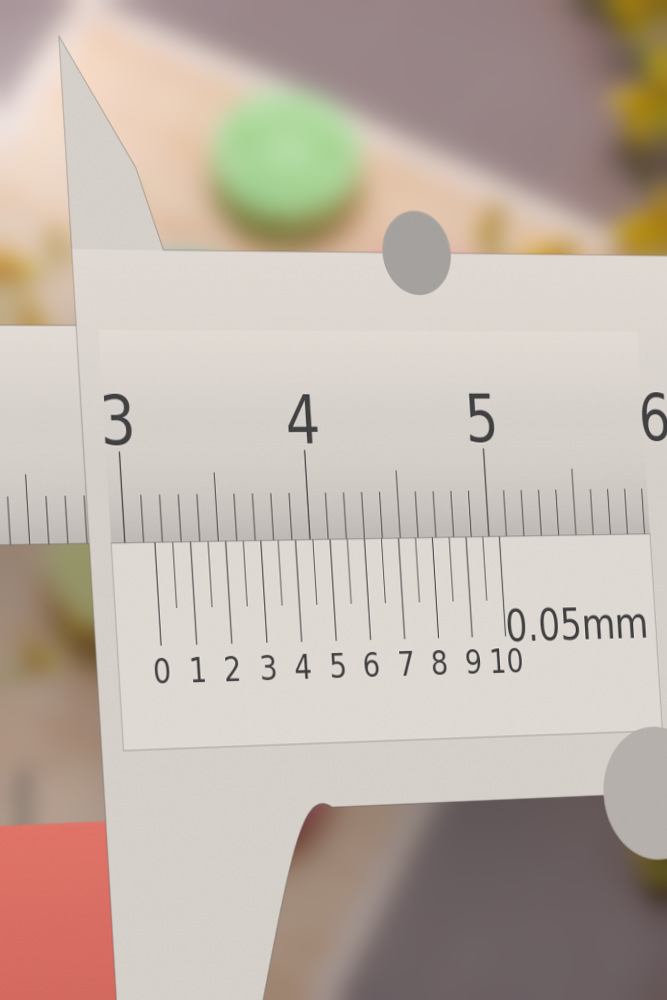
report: 31.6 (mm)
